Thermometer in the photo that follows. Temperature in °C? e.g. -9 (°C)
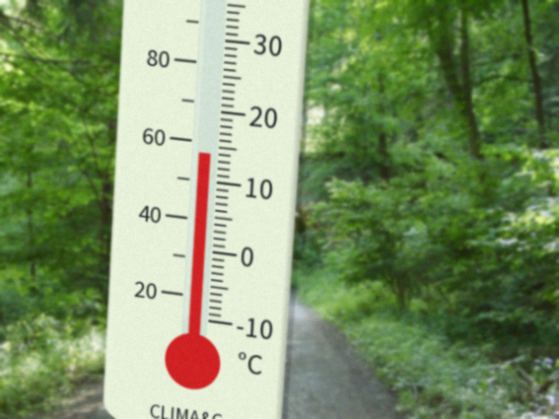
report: 14 (°C)
